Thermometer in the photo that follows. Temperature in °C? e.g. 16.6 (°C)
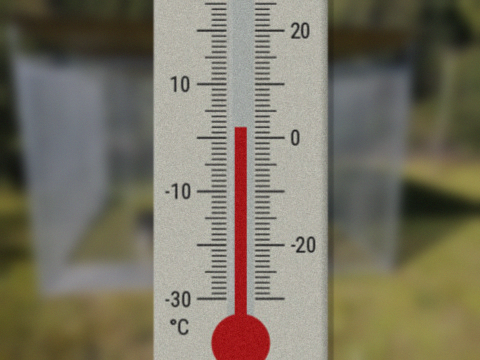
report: 2 (°C)
